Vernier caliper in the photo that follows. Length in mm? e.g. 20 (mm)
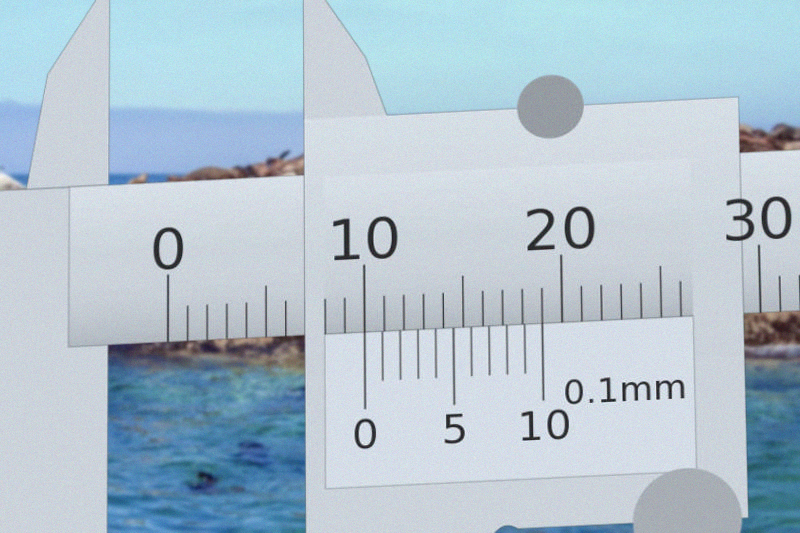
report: 10.0 (mm)
